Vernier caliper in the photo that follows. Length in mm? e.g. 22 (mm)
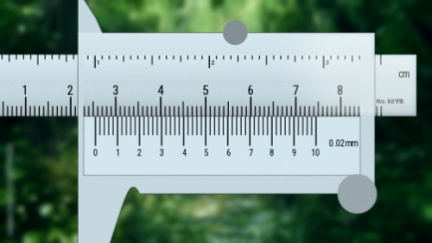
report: 25.5 (mm)
